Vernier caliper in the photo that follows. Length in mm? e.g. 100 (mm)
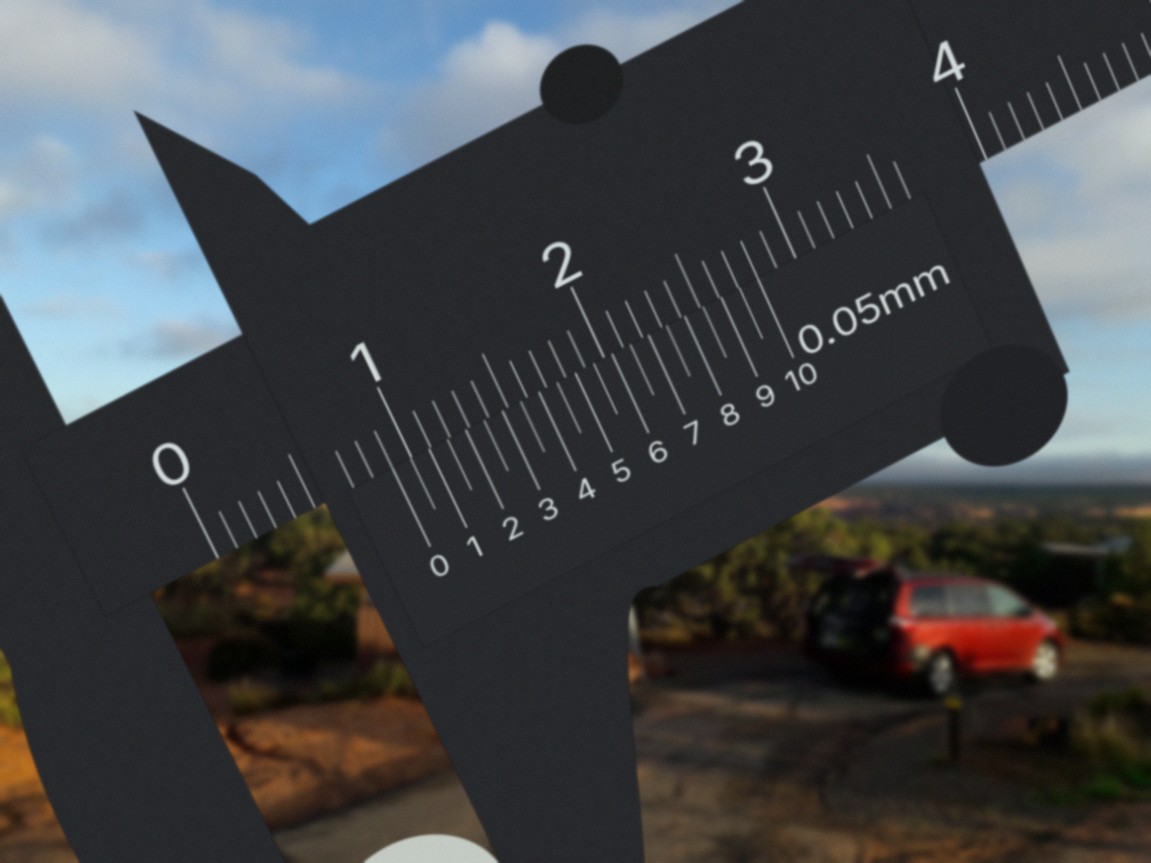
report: 9.0 (mm)
